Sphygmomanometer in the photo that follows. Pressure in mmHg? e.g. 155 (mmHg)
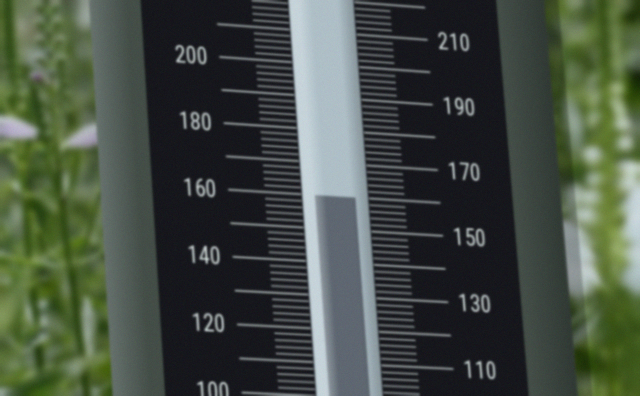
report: 160 (mmHg)
